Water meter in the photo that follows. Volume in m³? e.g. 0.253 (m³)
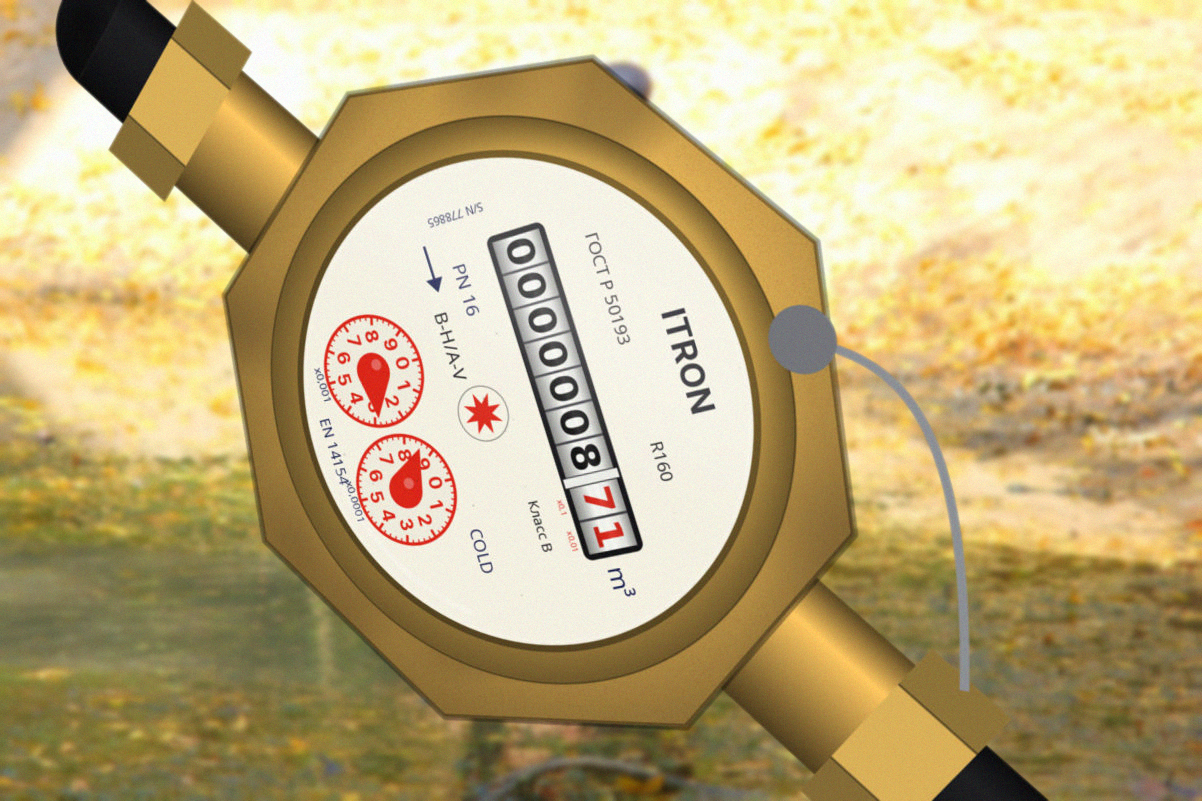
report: 8.7128 (m³)
